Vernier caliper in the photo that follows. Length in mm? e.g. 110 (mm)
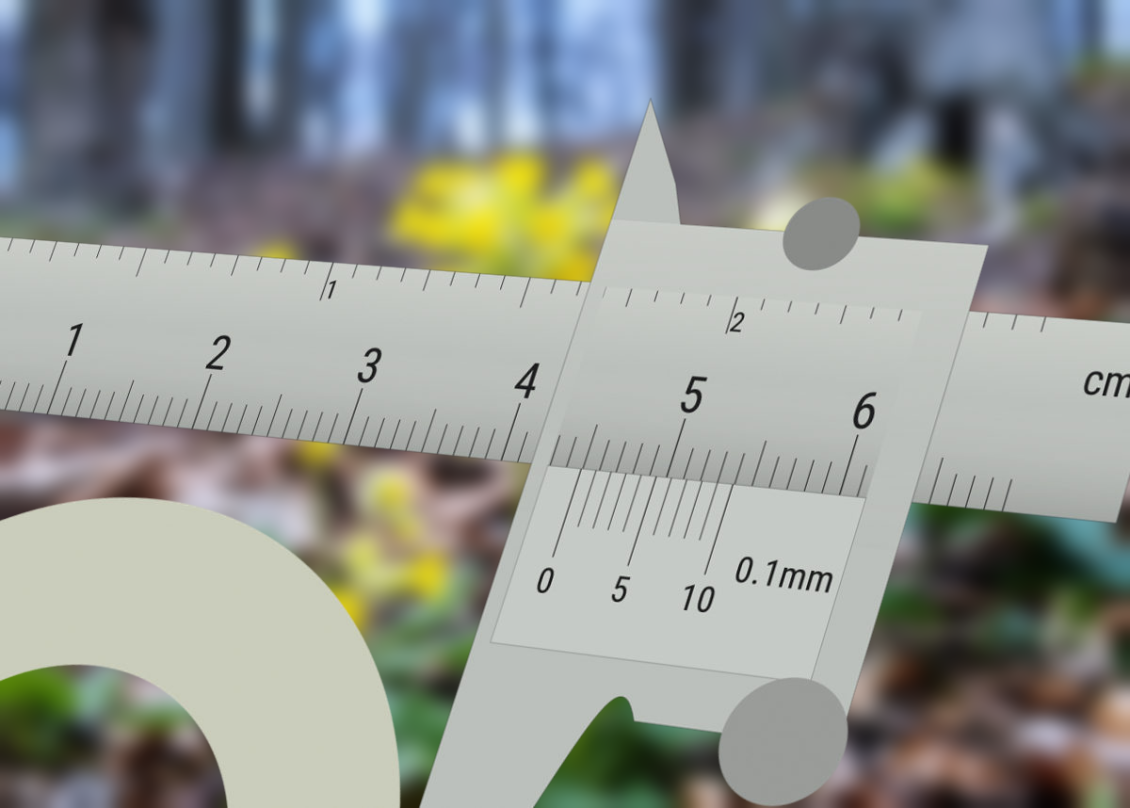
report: 44.9 (mm)
